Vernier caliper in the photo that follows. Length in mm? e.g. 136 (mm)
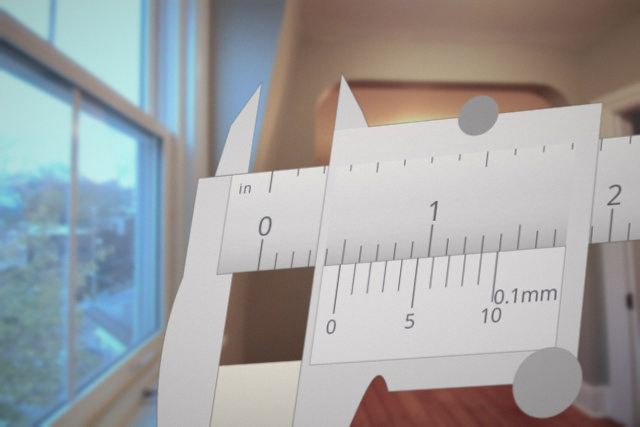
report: 4.9 (mm)
